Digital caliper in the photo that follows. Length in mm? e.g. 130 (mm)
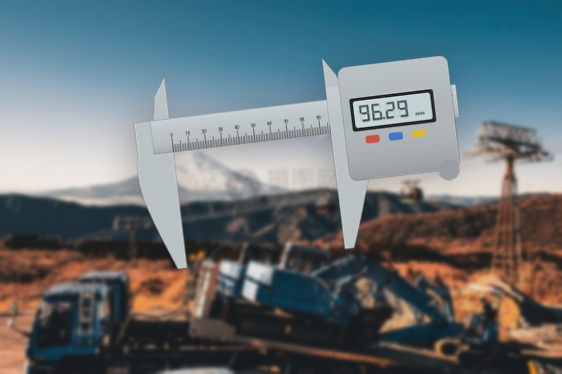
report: 96.29 (mm)
